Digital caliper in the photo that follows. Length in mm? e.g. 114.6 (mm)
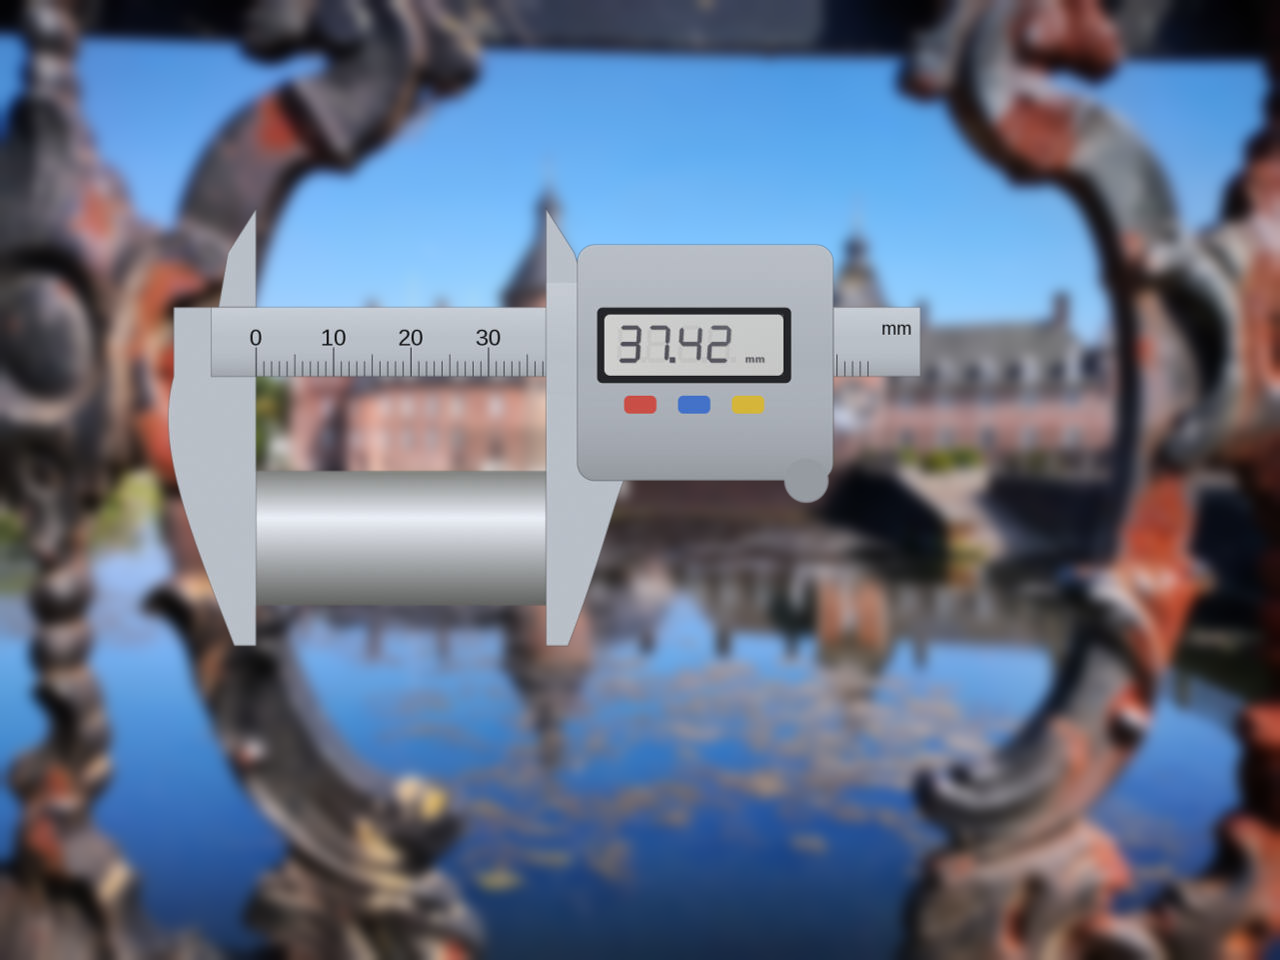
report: 37.42 (mm)
